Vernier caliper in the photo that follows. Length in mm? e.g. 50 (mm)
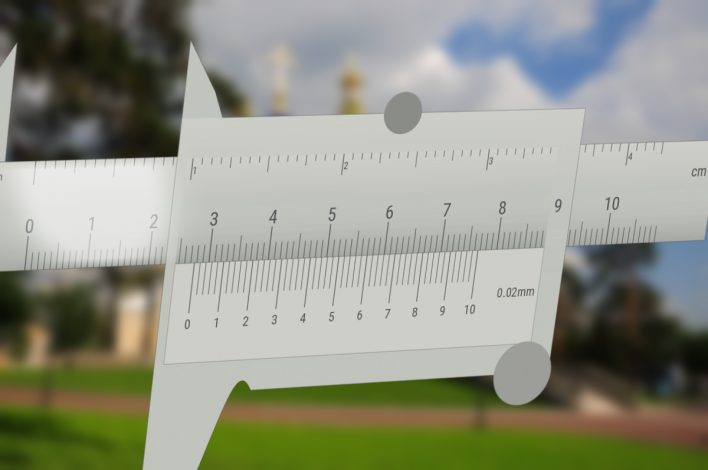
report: 27.6 (mm)
